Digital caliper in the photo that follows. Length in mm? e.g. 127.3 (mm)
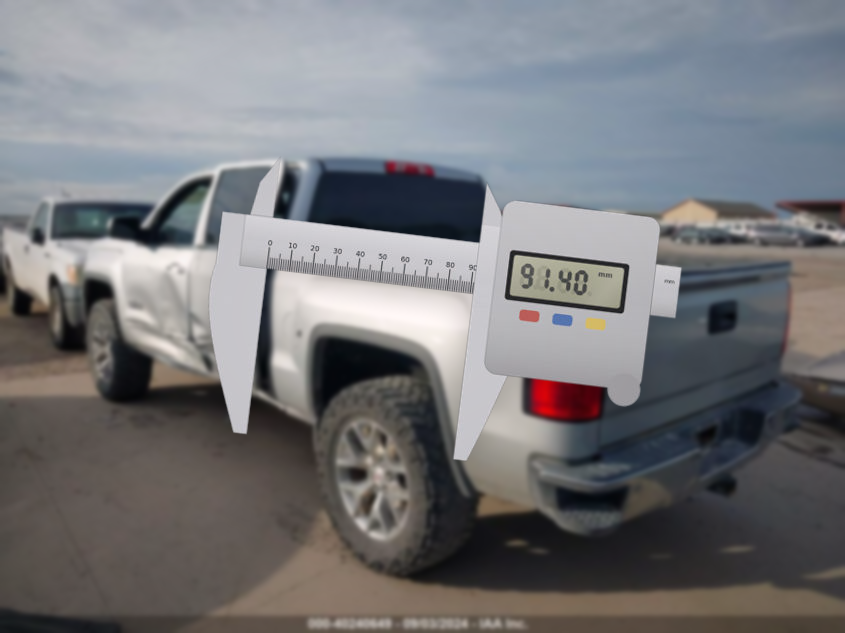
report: 91.40 (mm)
